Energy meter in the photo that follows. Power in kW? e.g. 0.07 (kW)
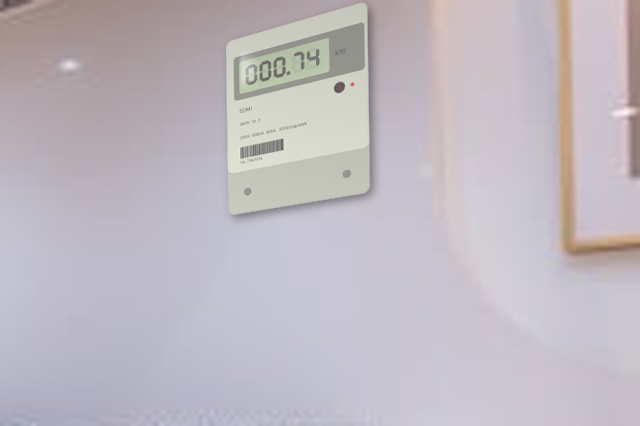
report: 0.74 (kW)
